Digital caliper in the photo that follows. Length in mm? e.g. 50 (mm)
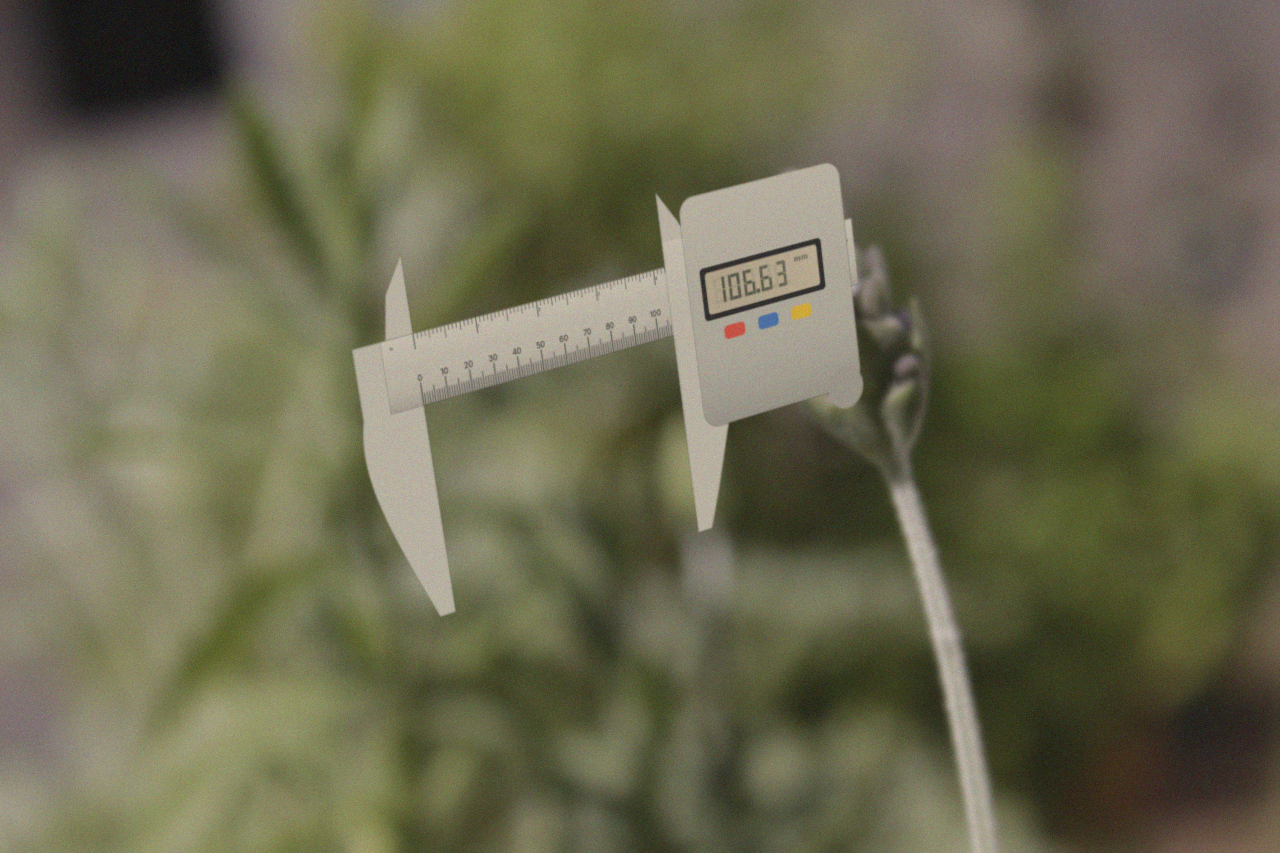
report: 106.63 (mm)
